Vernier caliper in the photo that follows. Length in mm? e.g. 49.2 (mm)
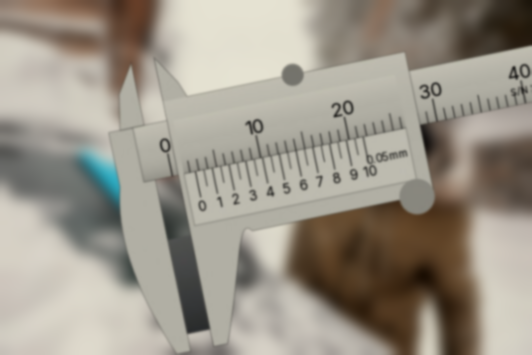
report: 2.6 (mm)
